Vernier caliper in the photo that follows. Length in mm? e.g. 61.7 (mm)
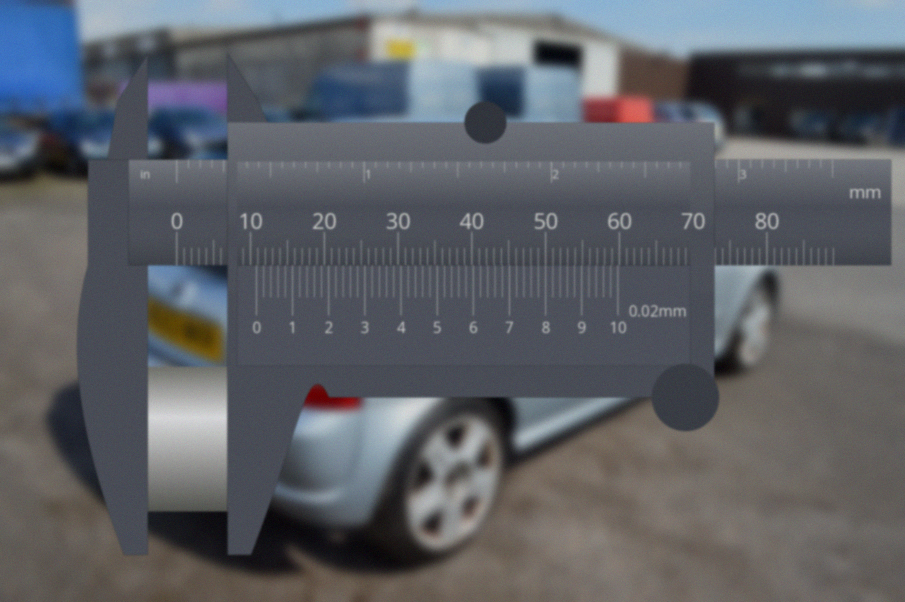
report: 10.8 (mm)
